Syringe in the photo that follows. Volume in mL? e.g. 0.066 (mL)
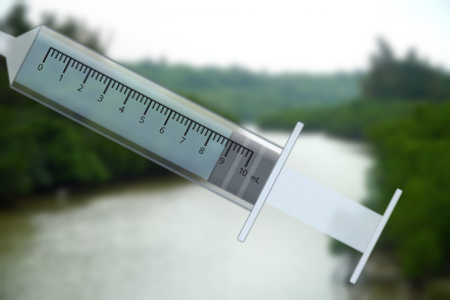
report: 8.8 (mL)
